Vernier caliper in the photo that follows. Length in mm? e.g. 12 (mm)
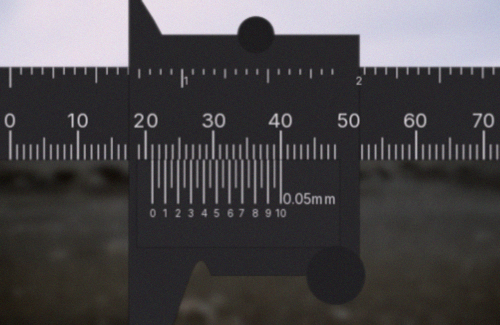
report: 21.0 (mm)
